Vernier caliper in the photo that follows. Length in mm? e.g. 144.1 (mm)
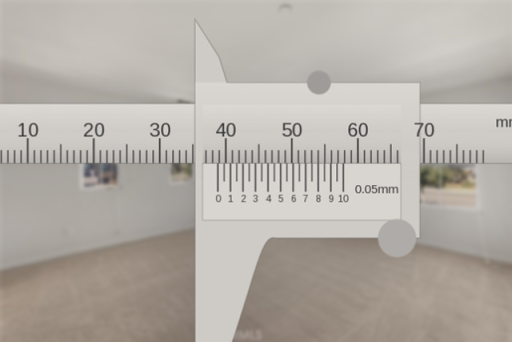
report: 38.8 (mm)
